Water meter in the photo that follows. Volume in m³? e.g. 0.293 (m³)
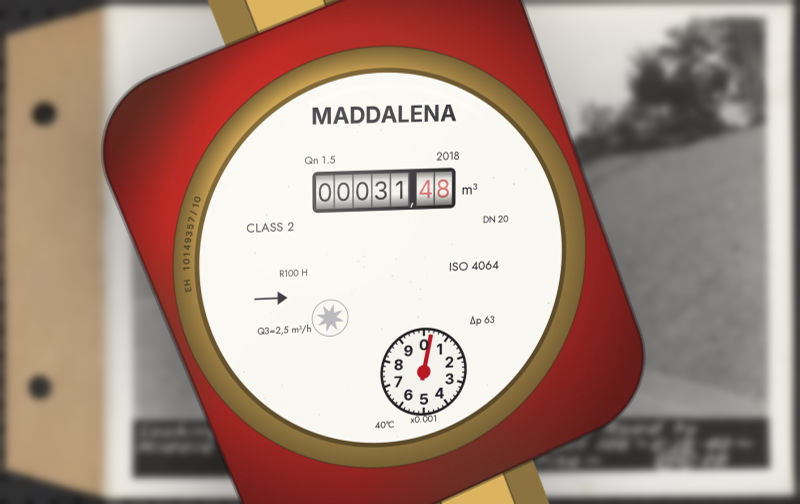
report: 31.480 (m³)
